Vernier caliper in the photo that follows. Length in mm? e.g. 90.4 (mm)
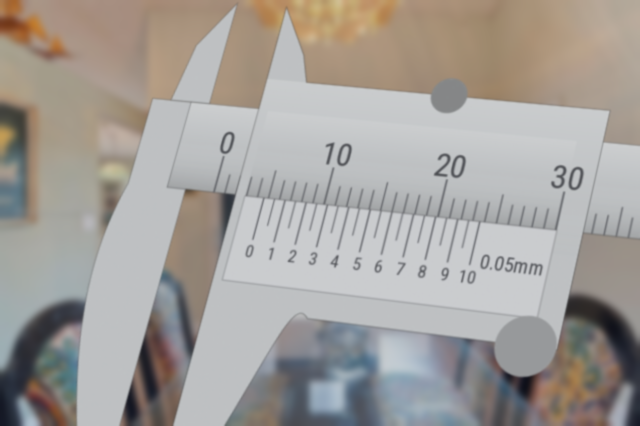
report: 4.6 (mm)
